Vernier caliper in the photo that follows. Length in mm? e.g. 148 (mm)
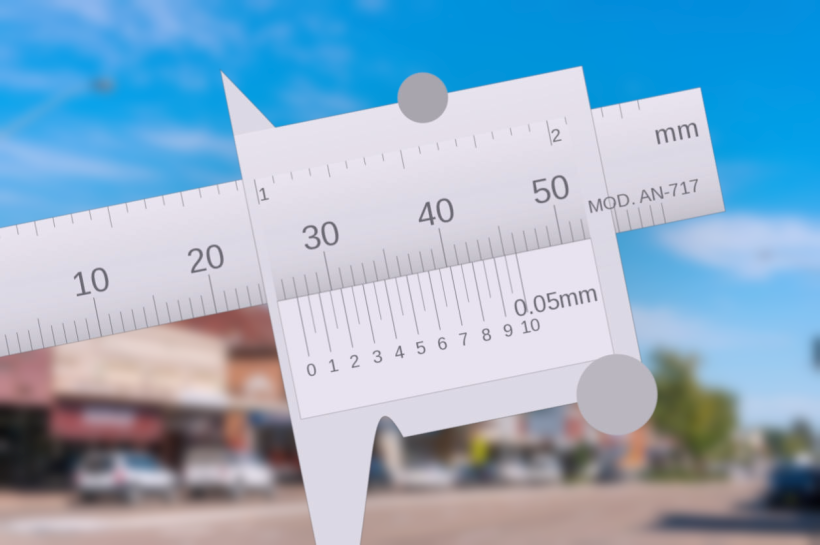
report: 27.0 (mm)
